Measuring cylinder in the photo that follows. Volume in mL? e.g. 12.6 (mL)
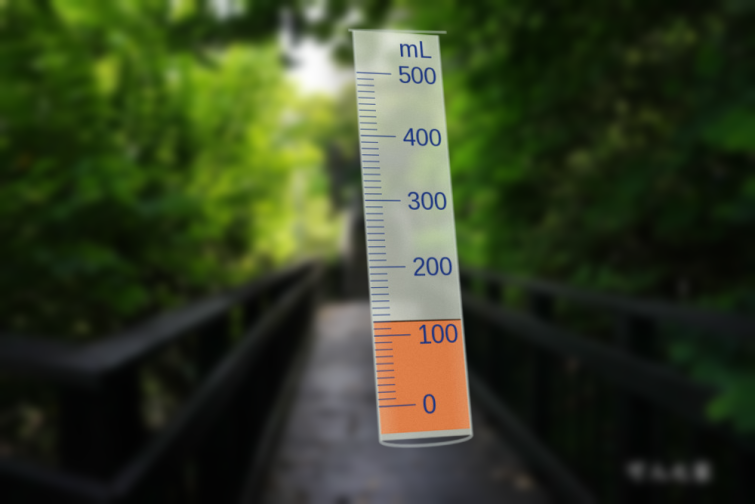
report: 120 (mL)
